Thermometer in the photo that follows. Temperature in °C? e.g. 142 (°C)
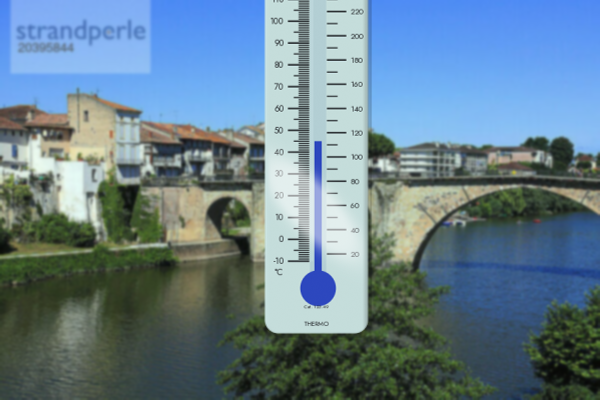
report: 45 (°C)
